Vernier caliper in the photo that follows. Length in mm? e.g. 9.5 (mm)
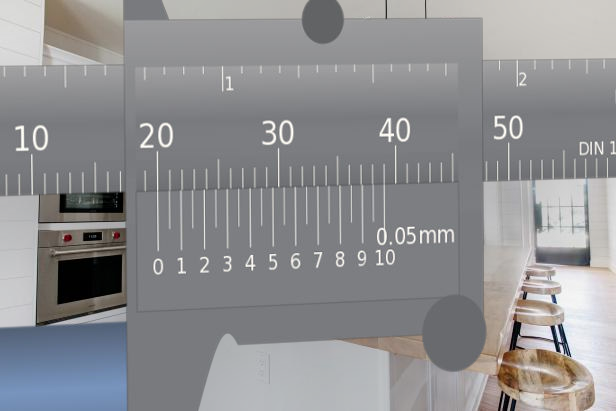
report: 20.0 (mm)
